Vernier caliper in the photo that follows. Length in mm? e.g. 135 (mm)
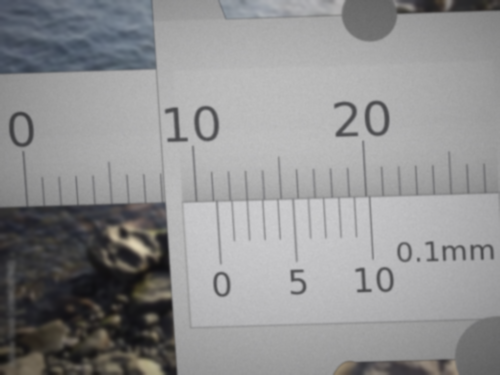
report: 11.2 (mm)
